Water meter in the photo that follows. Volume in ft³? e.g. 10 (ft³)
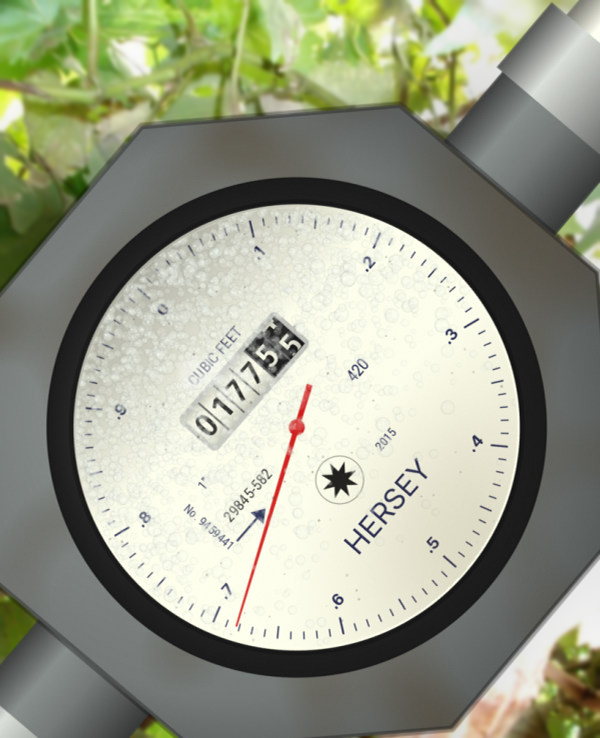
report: 17754.68 (ft³)
